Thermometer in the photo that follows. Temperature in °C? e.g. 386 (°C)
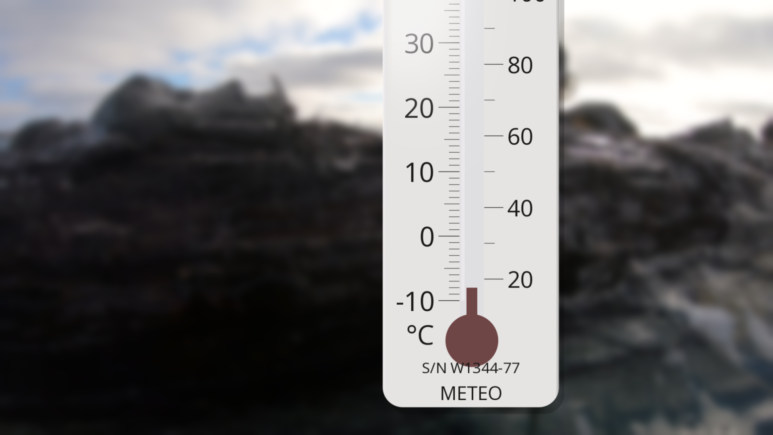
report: -8 (°C)
